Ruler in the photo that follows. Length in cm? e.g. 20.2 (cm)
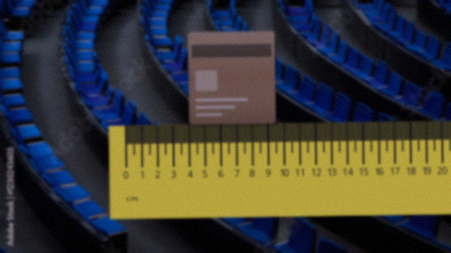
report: 5.5 (cm)
